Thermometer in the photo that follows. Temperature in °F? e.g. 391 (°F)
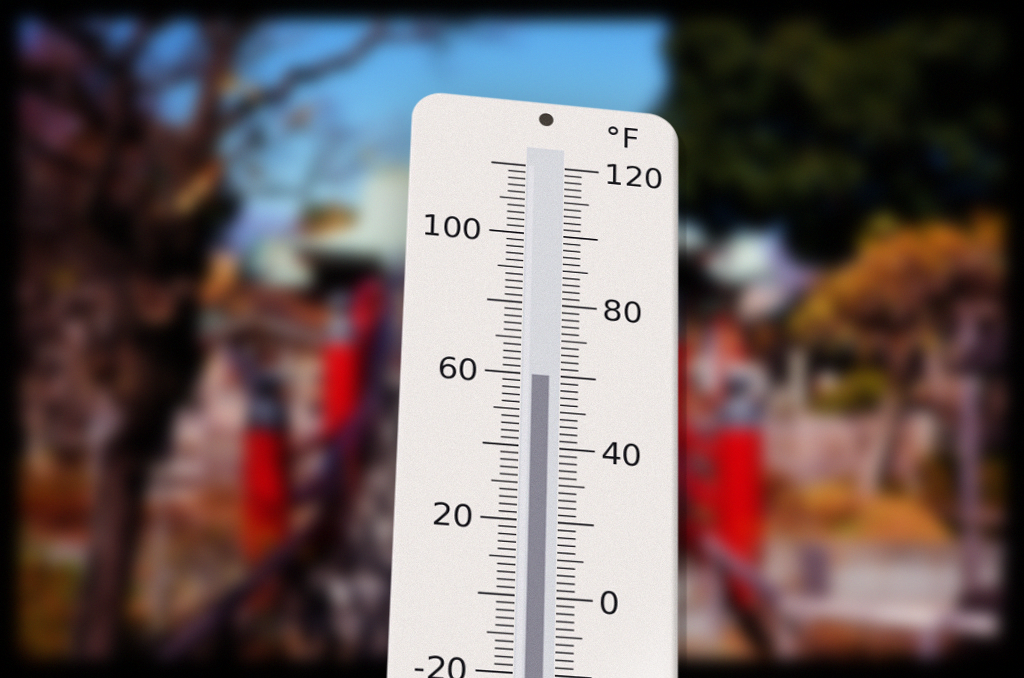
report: 60 (°F)
